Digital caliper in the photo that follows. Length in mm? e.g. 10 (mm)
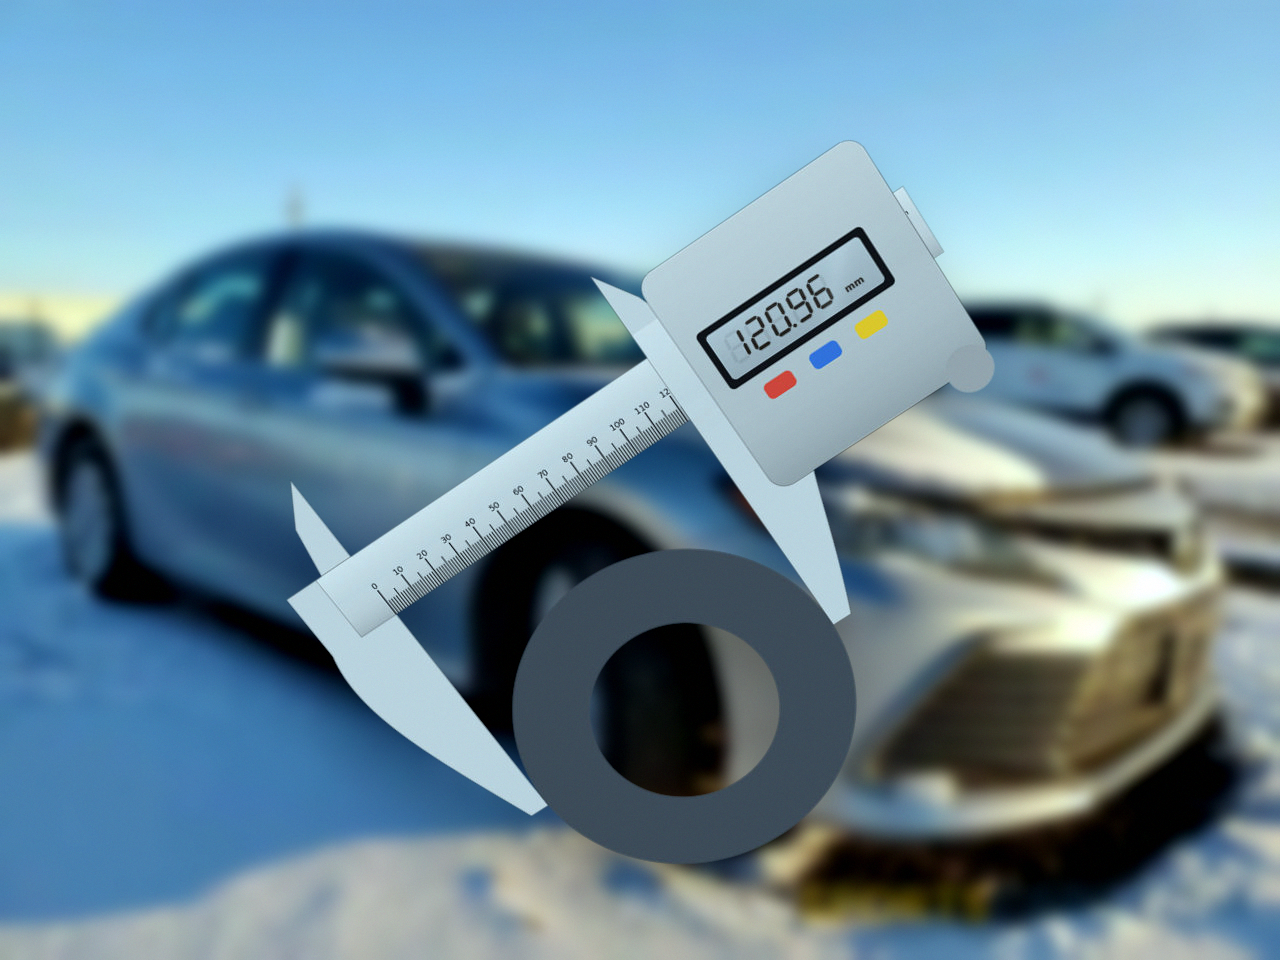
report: 120.96 (mm)
